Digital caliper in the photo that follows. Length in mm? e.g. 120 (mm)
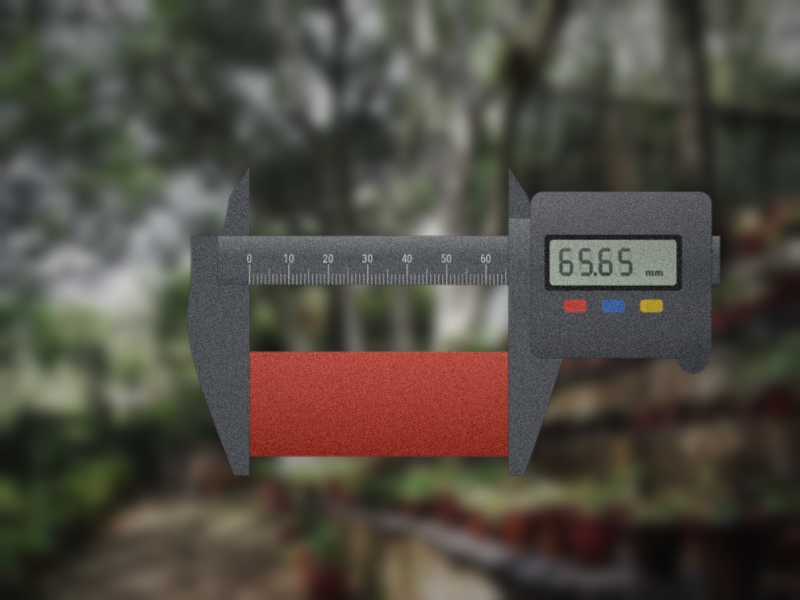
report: 65.65 (mm)
